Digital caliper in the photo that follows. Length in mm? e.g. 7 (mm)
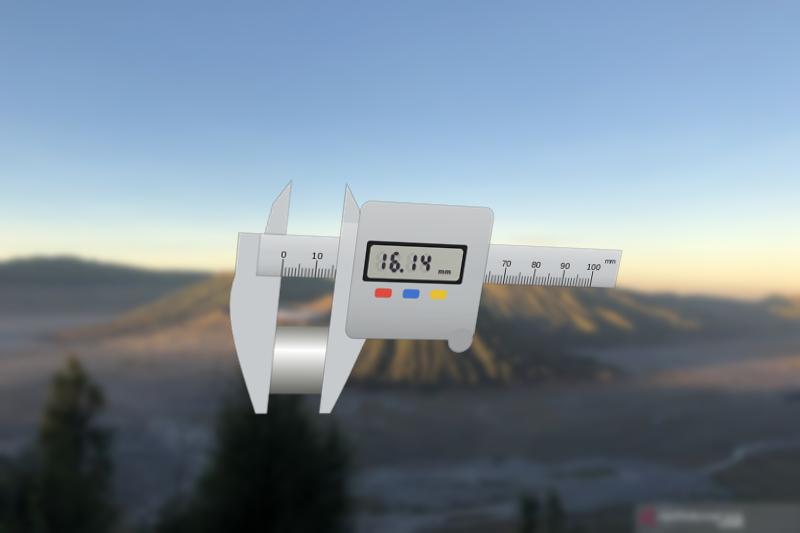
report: 16.14 (mm)
